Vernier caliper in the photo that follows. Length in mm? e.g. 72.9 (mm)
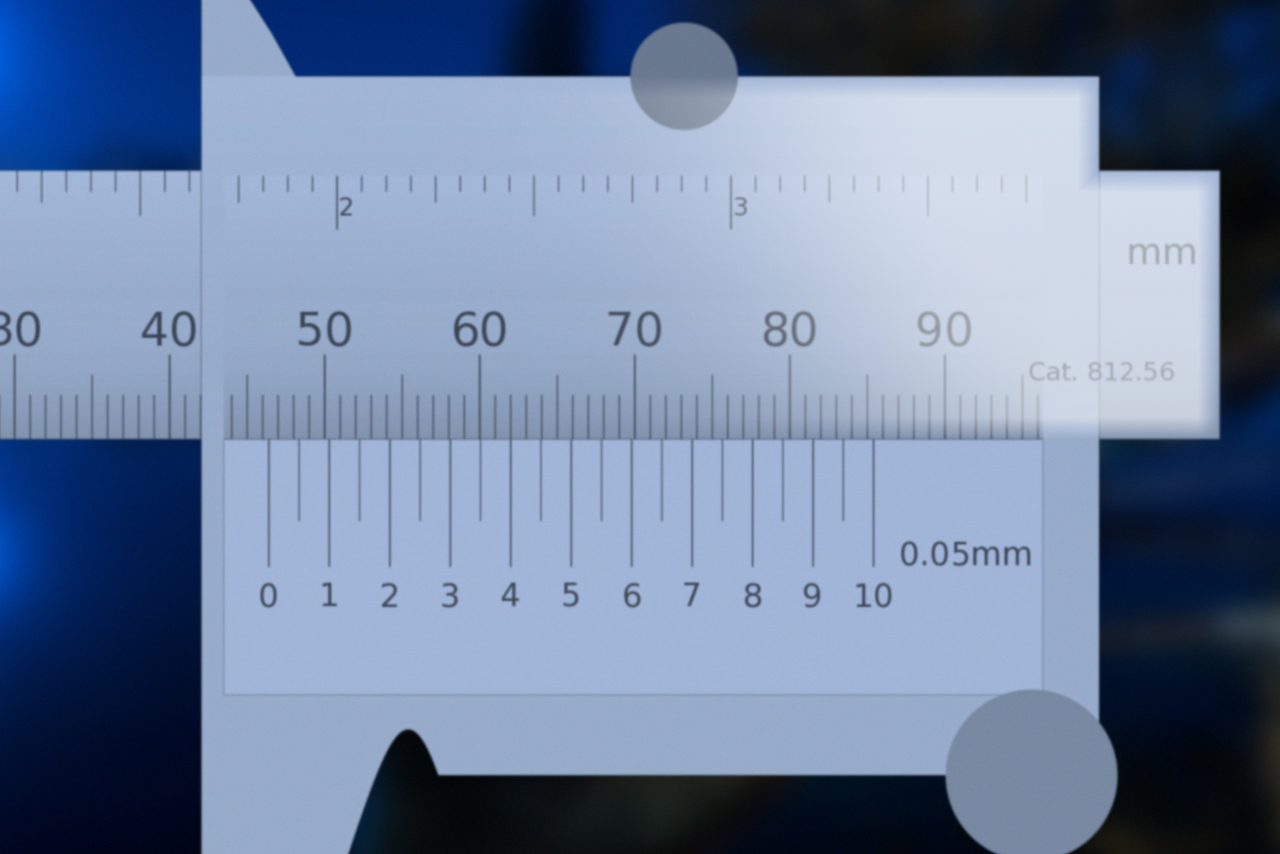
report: 46.4 (mm)
